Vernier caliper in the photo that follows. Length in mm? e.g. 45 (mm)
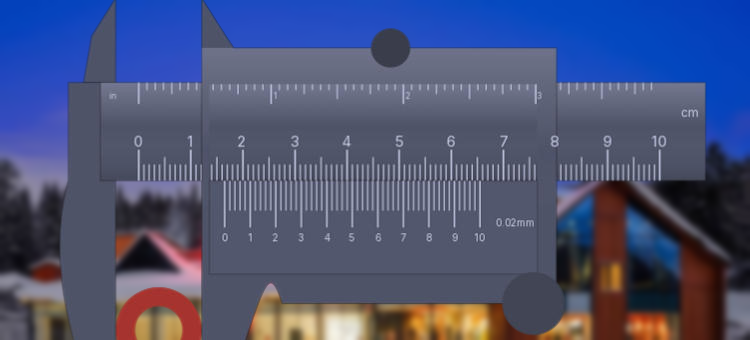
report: 16.5 (mm)
